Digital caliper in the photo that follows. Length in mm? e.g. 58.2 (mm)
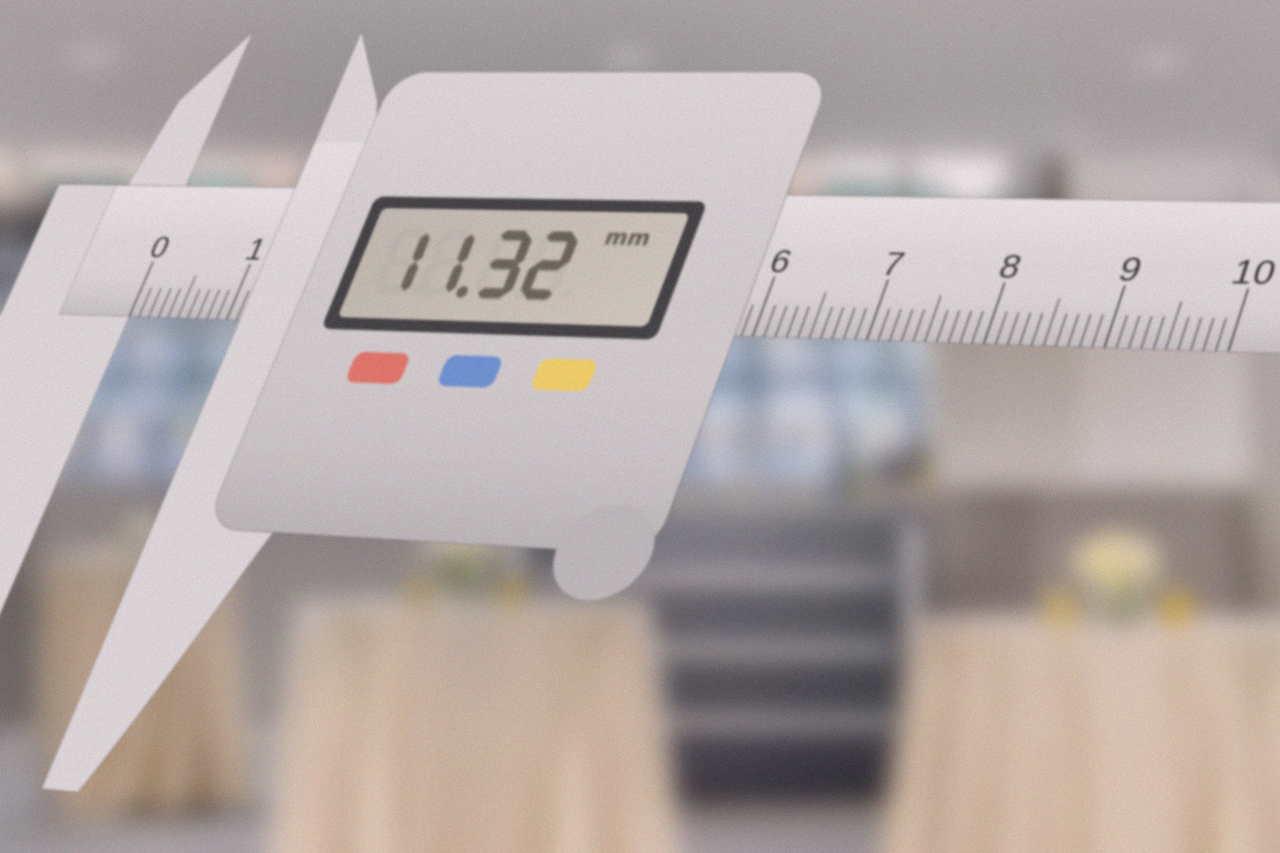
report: 11.32 (mm)
